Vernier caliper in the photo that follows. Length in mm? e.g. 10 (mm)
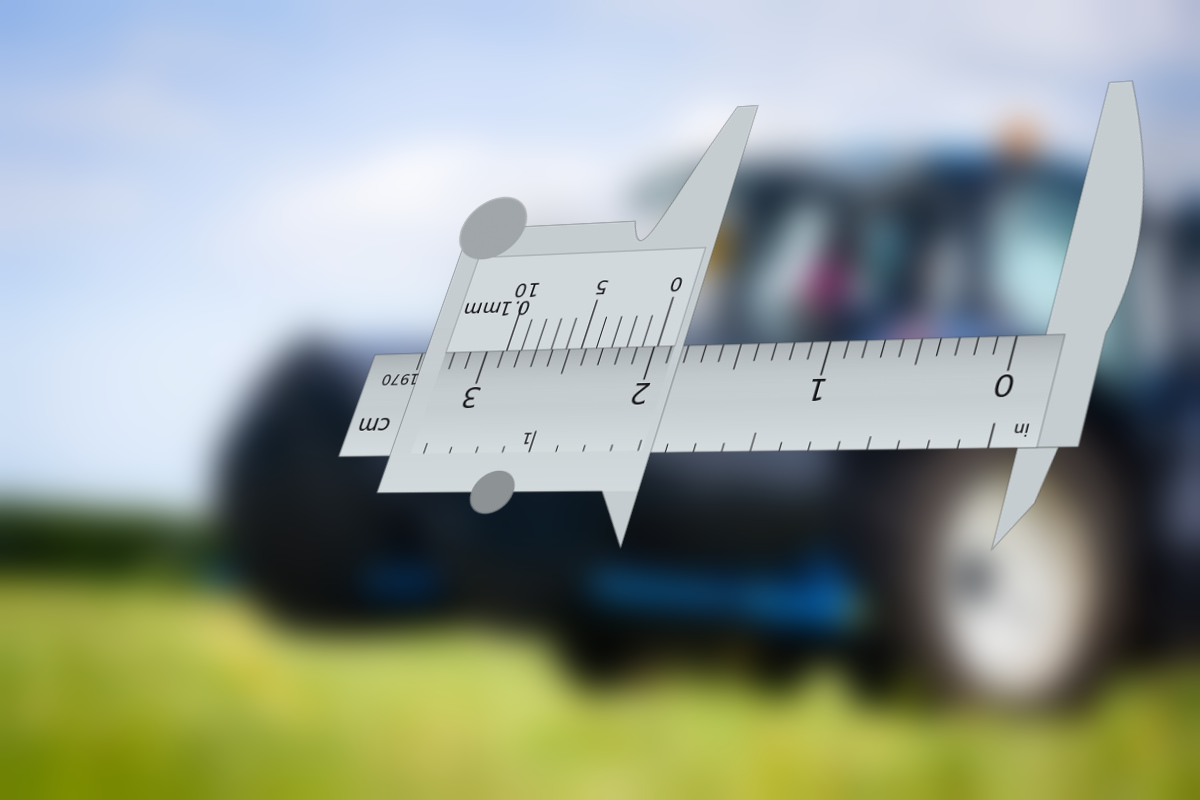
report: 19.8 (mm)
